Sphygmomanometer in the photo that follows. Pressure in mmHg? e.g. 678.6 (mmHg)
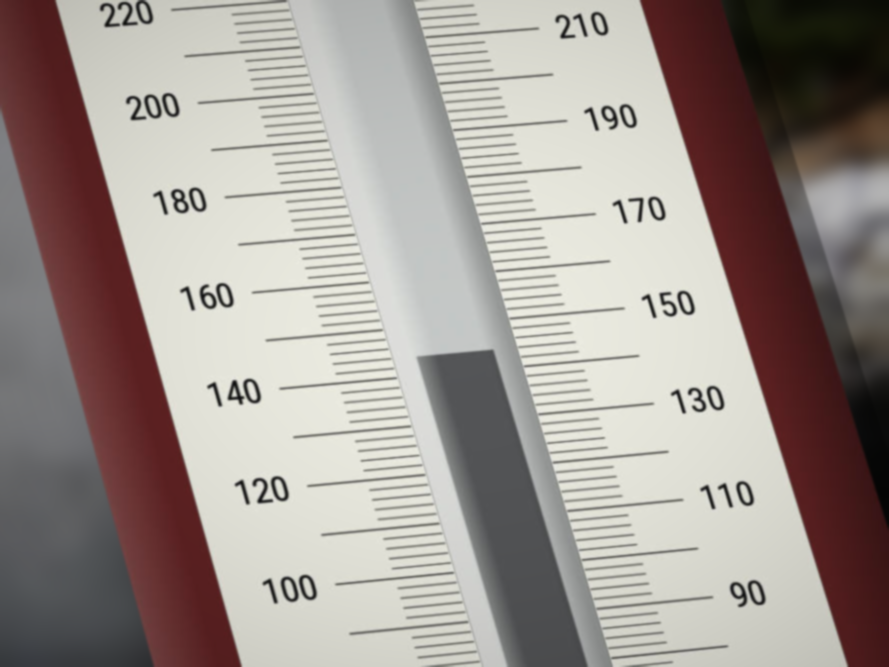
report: 144 (mmHg)
